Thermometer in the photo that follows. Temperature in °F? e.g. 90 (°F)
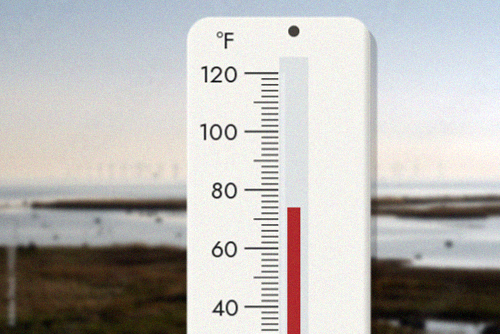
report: 74 (°F)
